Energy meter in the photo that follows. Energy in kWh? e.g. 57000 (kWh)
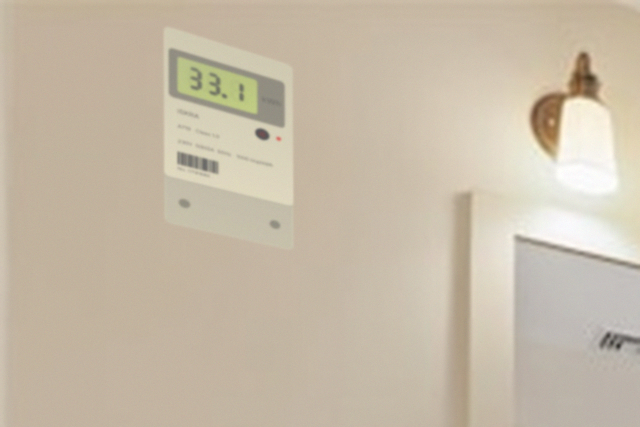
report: 33.1 (kWh)
